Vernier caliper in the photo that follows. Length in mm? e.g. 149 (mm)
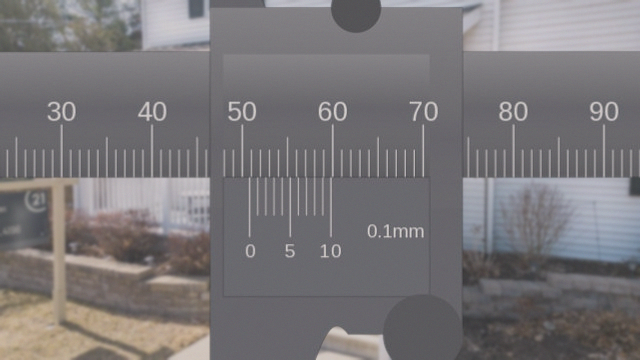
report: 50.8 (mm)
